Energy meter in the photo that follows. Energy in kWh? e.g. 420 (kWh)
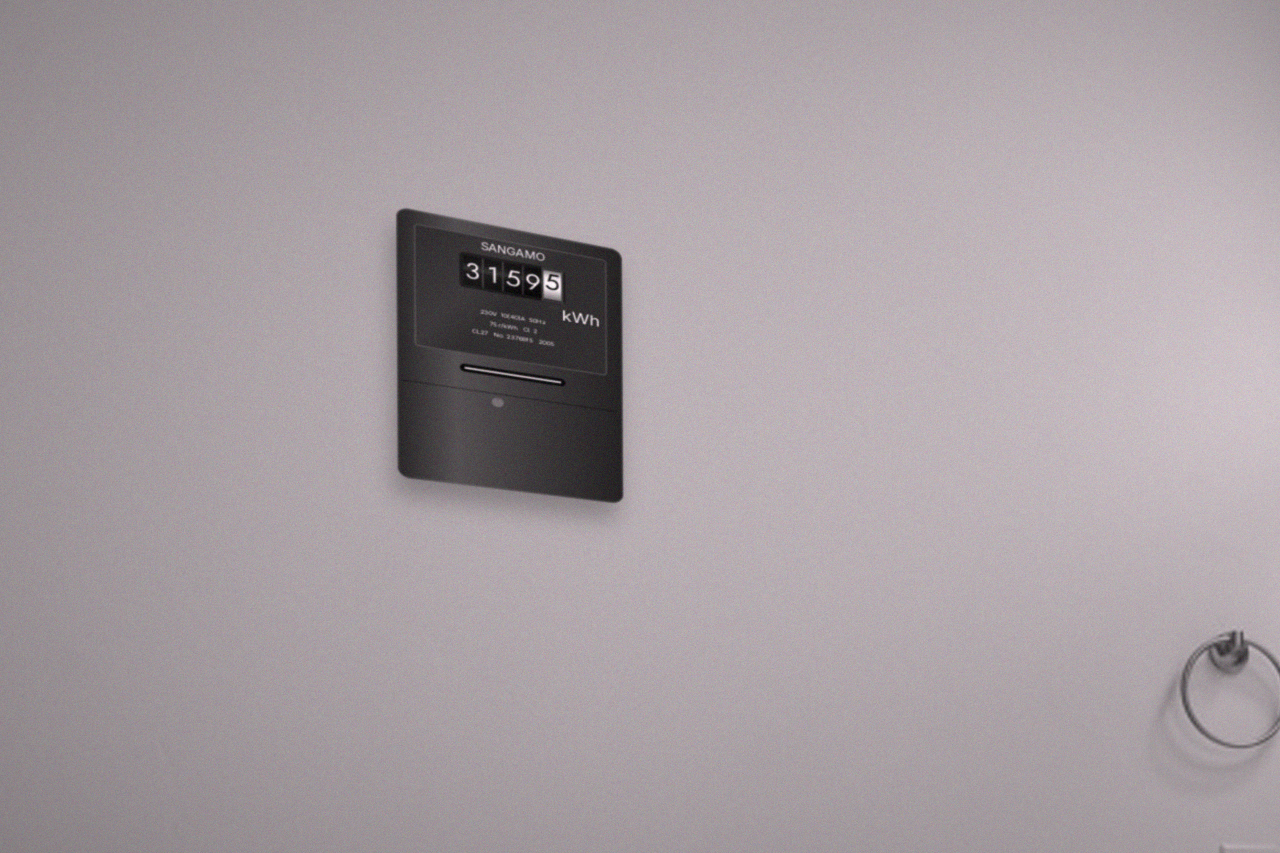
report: 3159.5 (kWh)
